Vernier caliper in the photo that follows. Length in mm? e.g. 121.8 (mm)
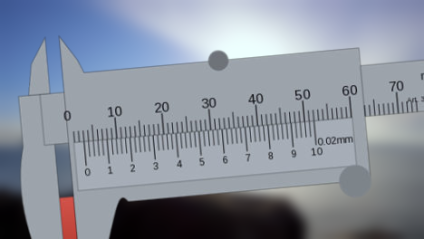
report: 3.0 (mm)
